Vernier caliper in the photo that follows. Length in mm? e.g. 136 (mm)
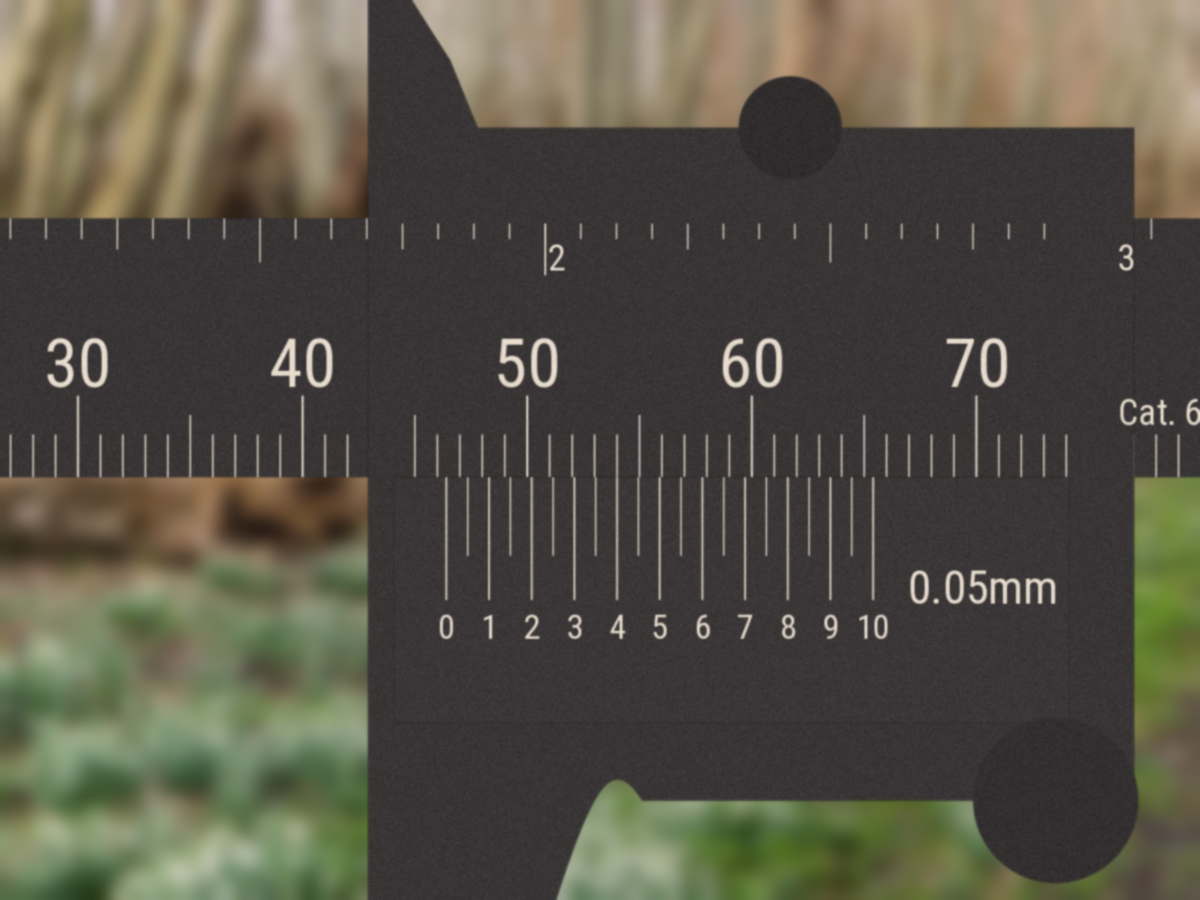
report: 46.4 (mm)
